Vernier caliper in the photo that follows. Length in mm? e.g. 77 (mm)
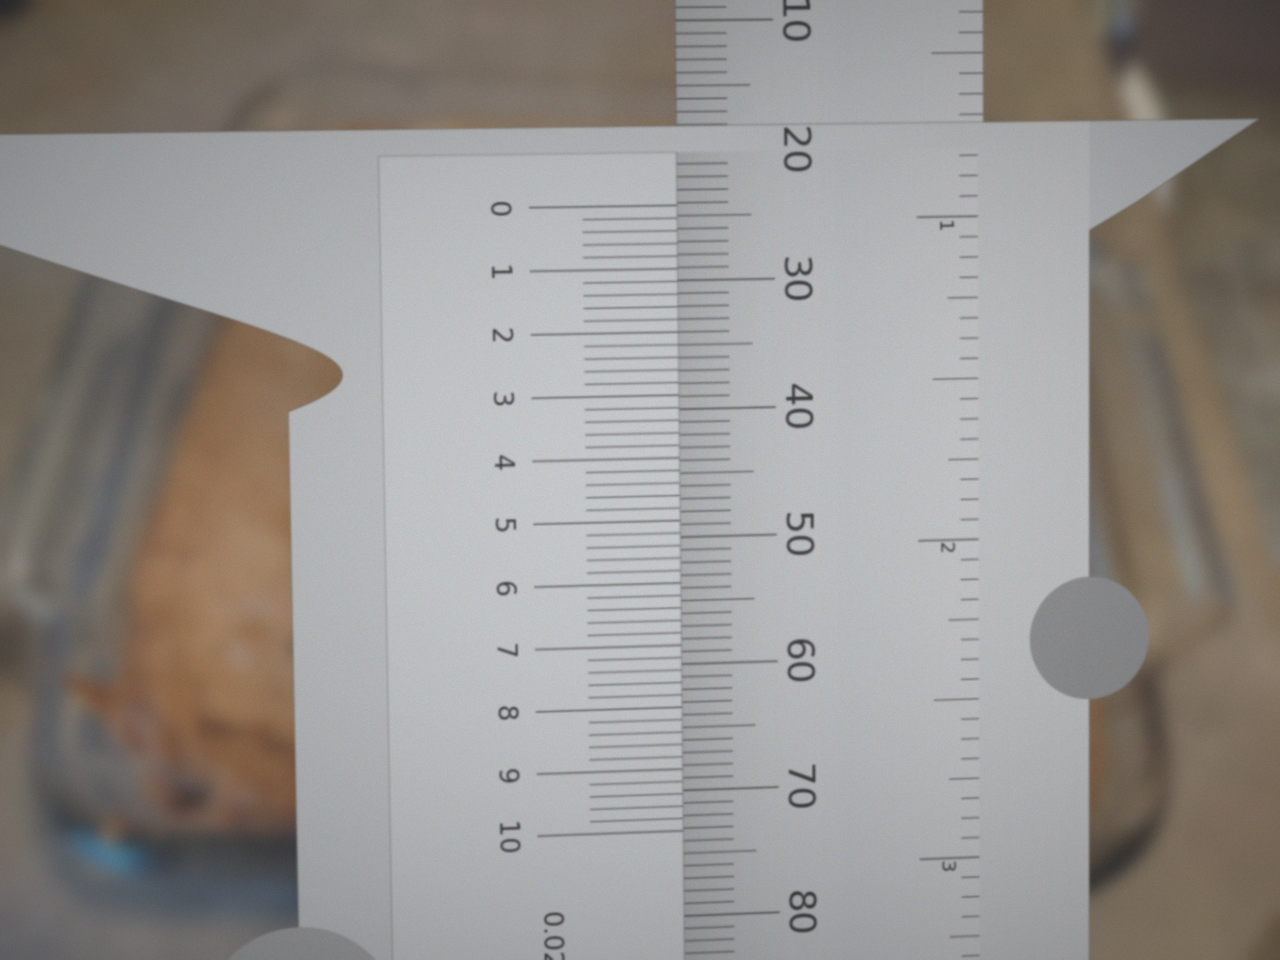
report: 24.2 (mm)
